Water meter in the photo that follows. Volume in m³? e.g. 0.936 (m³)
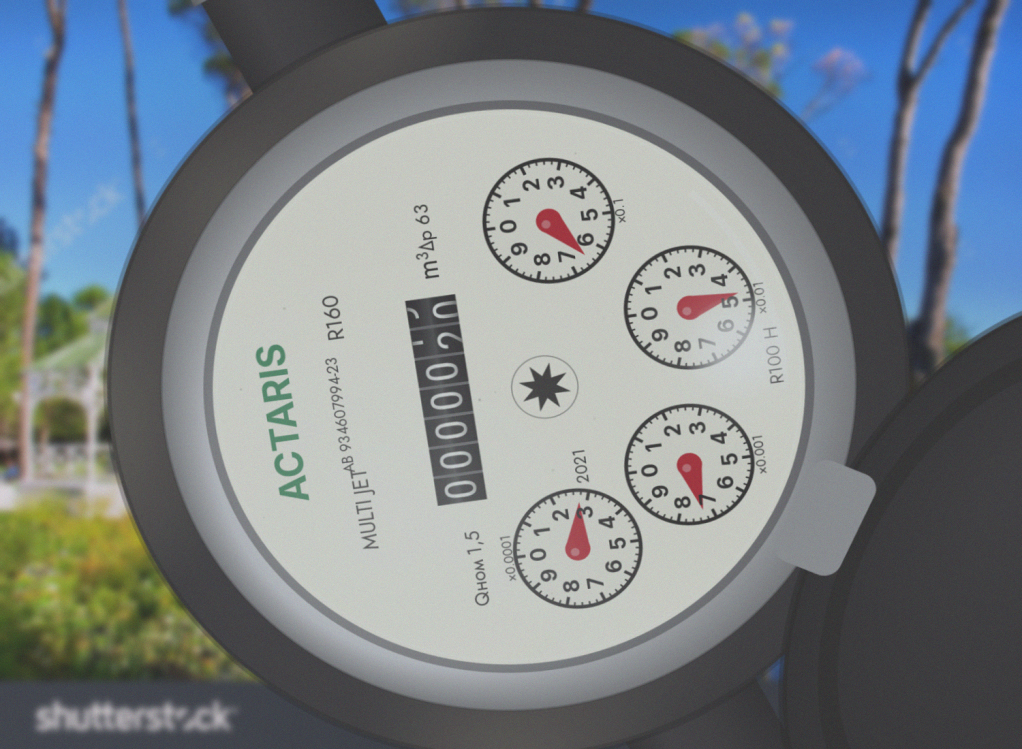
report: 19.6472 (m³)
